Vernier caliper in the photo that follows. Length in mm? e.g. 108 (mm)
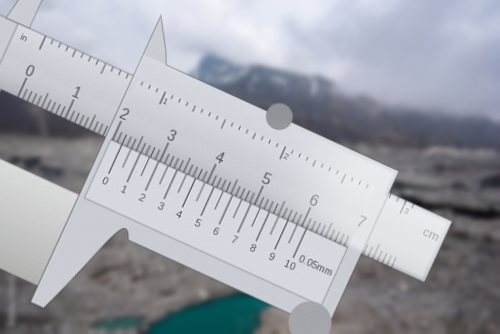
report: 22.0 (mm)
